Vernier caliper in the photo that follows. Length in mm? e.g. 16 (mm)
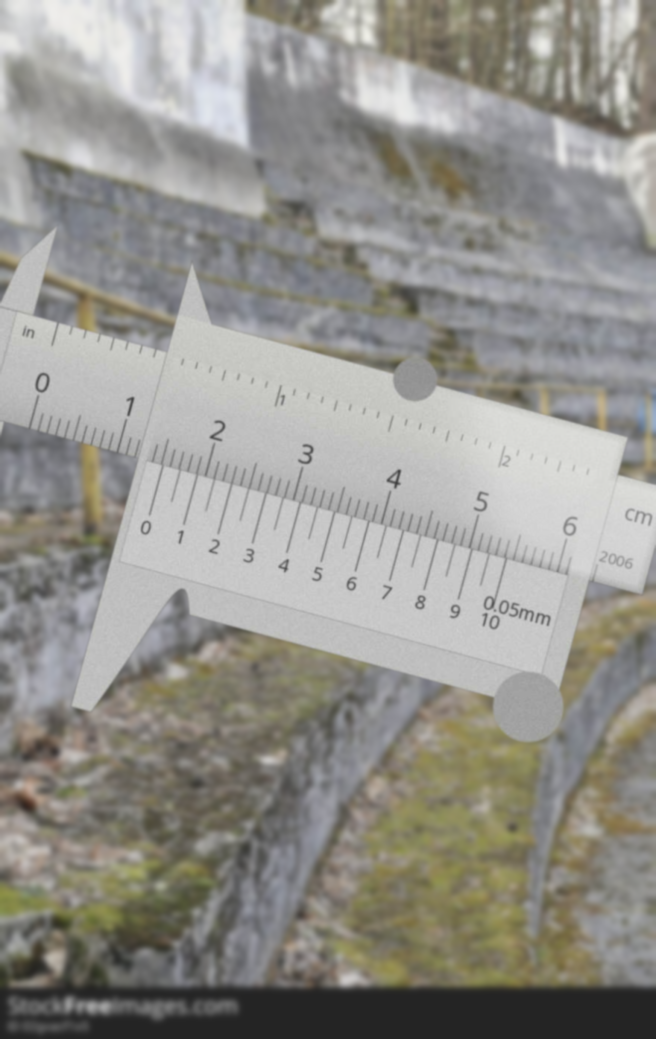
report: 15.2 (mm)
